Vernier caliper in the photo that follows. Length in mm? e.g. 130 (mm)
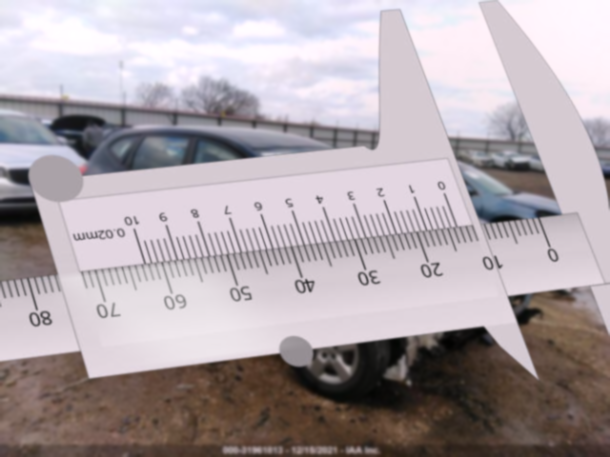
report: 13.5 (mm)
